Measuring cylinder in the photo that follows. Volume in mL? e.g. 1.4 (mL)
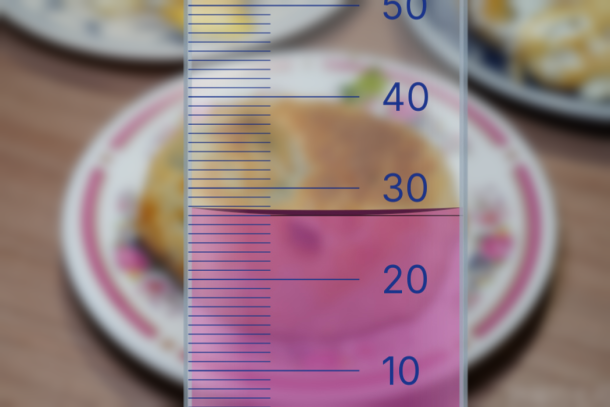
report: 27 (mL)
